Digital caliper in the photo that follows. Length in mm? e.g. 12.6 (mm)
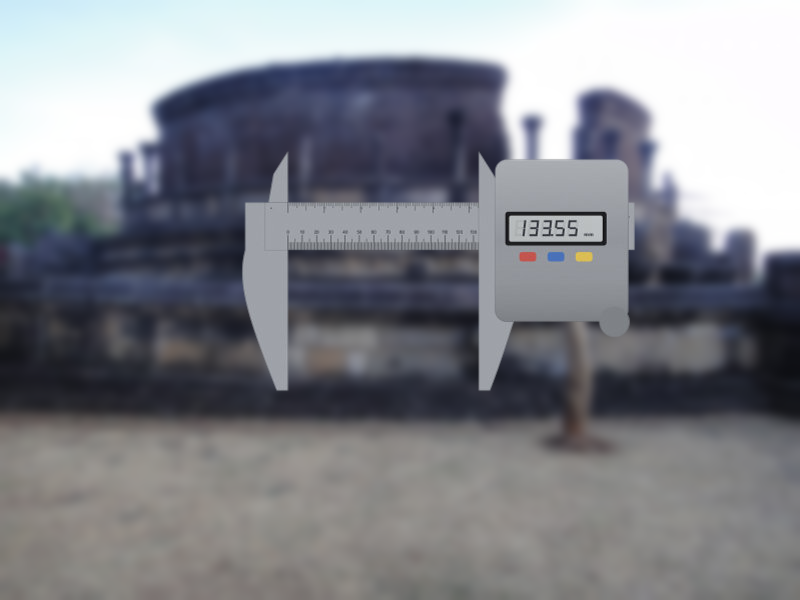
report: 133.55 (mm)
